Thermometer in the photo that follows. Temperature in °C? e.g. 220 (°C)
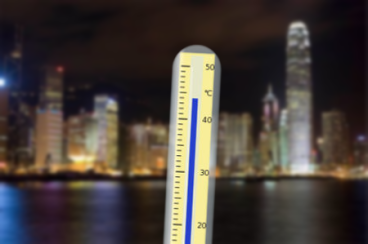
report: 44 (°C)
